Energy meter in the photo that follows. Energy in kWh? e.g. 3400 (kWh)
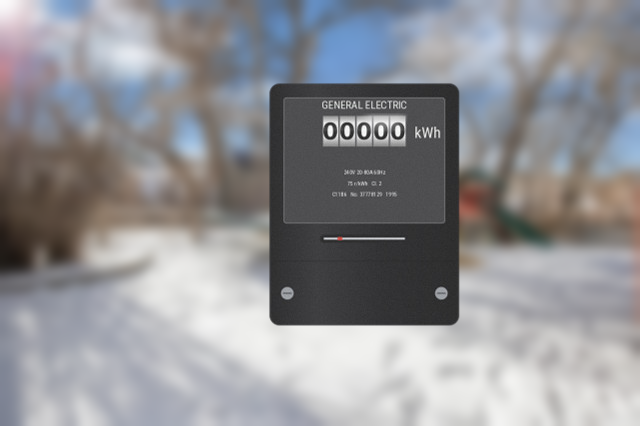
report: 0 (kWh)
